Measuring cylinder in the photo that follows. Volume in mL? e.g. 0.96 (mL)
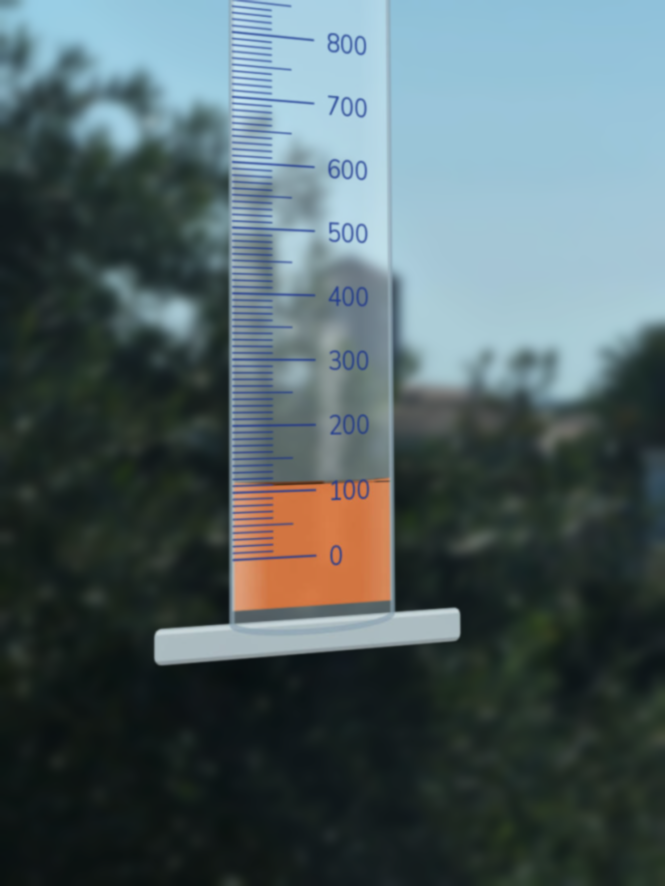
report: 110 (mL)
